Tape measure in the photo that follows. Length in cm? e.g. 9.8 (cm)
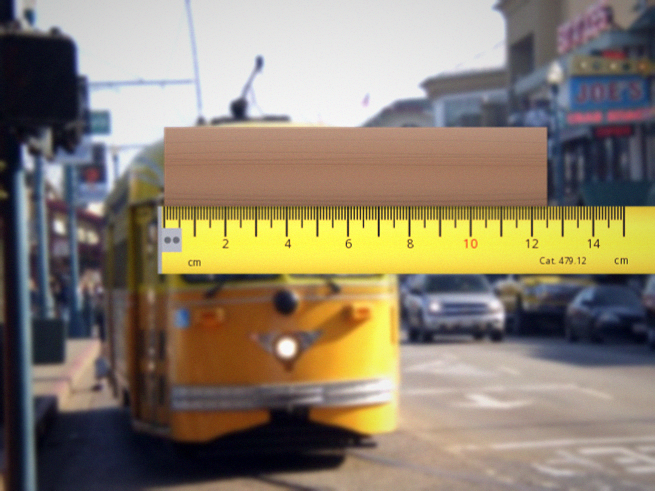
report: 12.5 (cm)
